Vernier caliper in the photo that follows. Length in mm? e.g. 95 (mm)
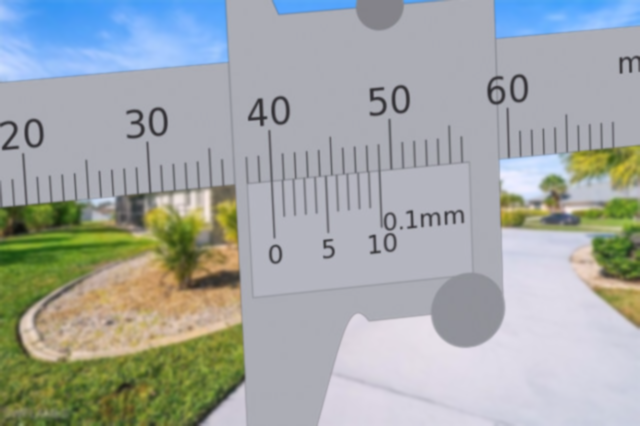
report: 40.0 (mm)
